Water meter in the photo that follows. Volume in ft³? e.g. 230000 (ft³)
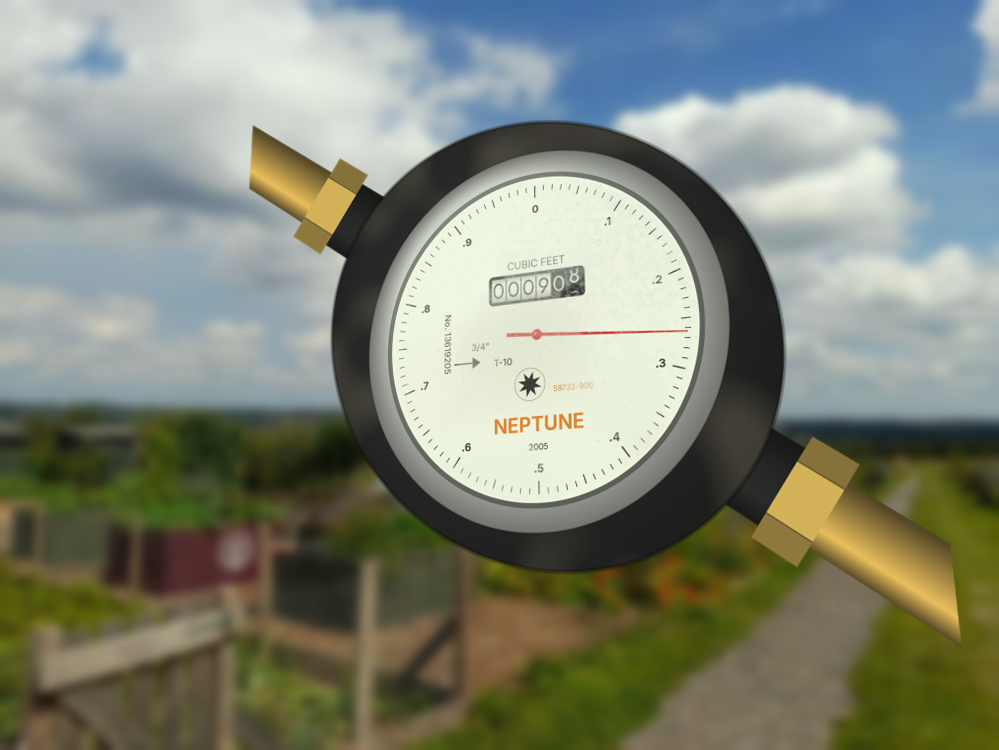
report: 908.26 (ft³)
